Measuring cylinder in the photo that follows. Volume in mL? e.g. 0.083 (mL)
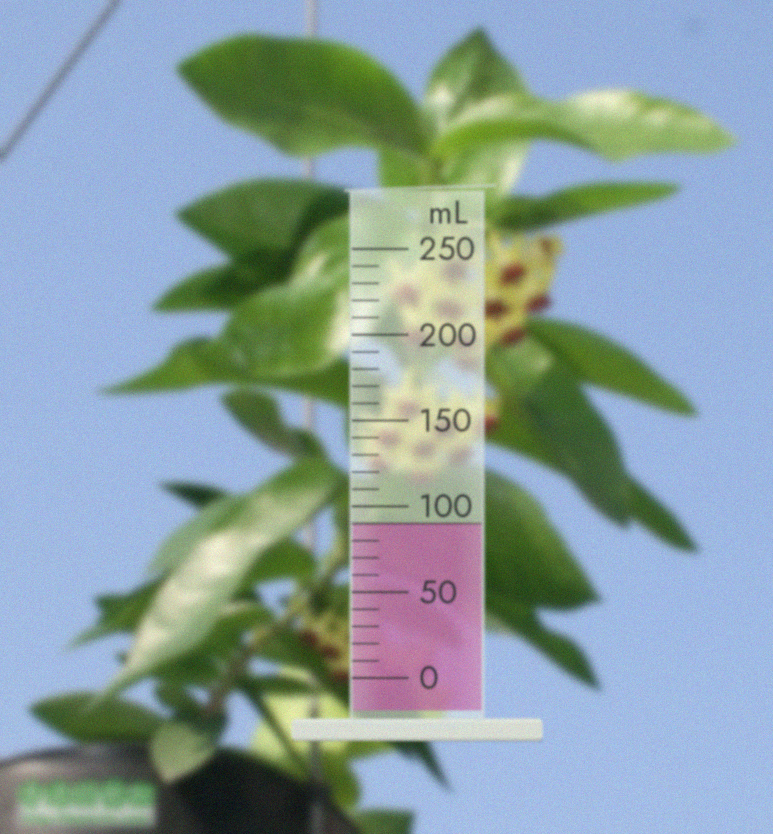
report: 90 (mL)
